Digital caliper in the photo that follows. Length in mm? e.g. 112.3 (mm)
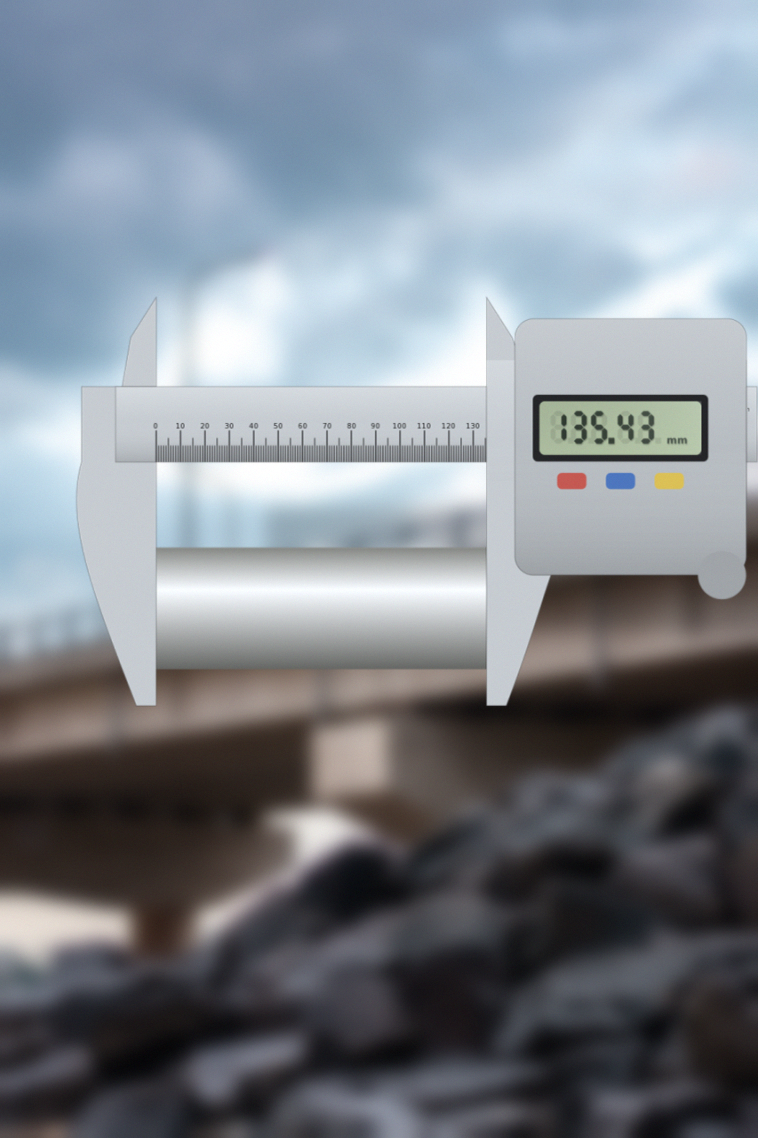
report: 135.43 (mm)
